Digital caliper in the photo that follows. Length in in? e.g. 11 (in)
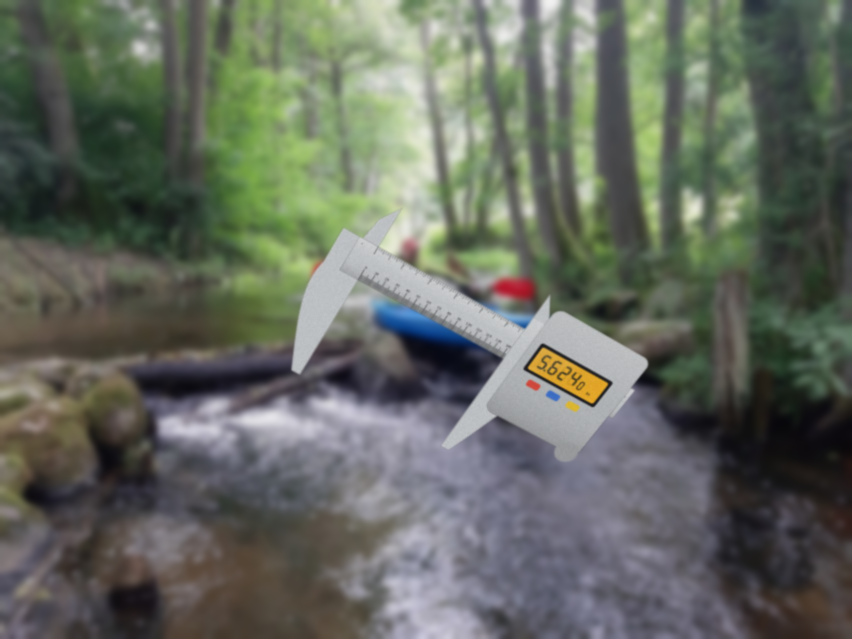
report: 5.6240 (in)
